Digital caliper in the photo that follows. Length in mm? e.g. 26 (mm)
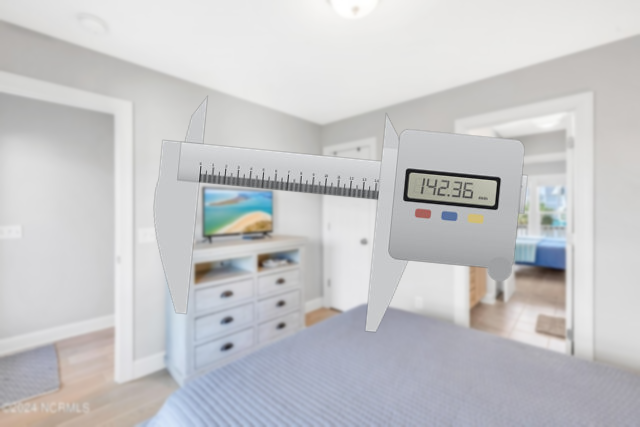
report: 142.36 (mm)
